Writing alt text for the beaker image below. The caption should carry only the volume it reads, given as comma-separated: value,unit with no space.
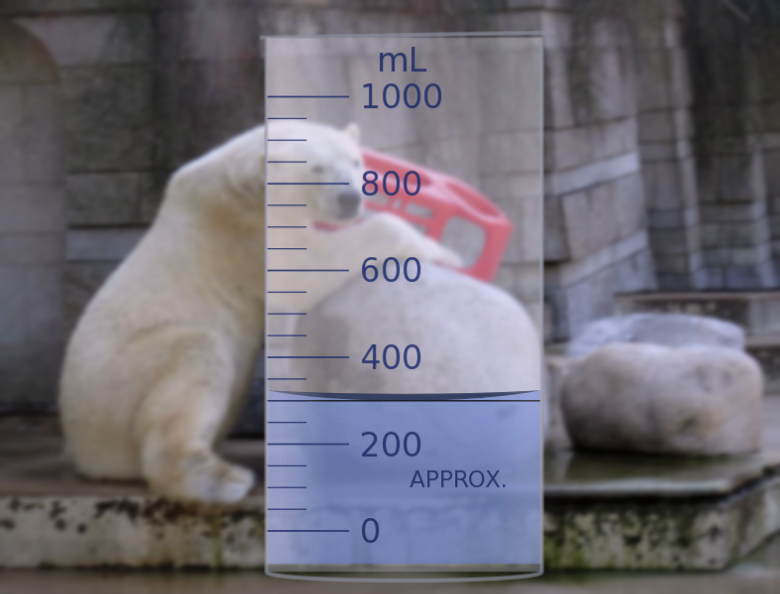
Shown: 300,mL
